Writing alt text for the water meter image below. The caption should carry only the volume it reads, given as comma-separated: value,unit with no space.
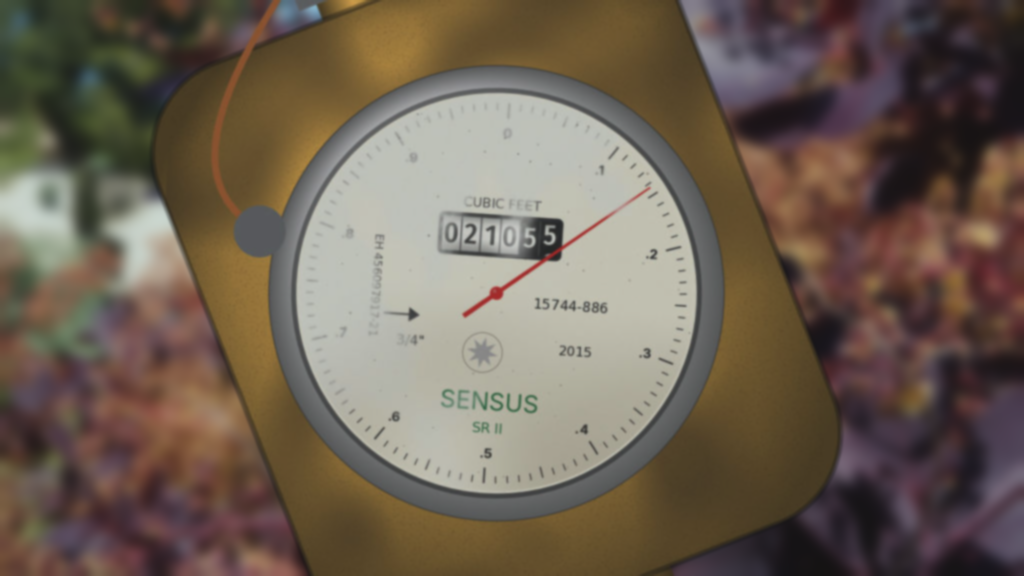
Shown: 21055.14,ft³
